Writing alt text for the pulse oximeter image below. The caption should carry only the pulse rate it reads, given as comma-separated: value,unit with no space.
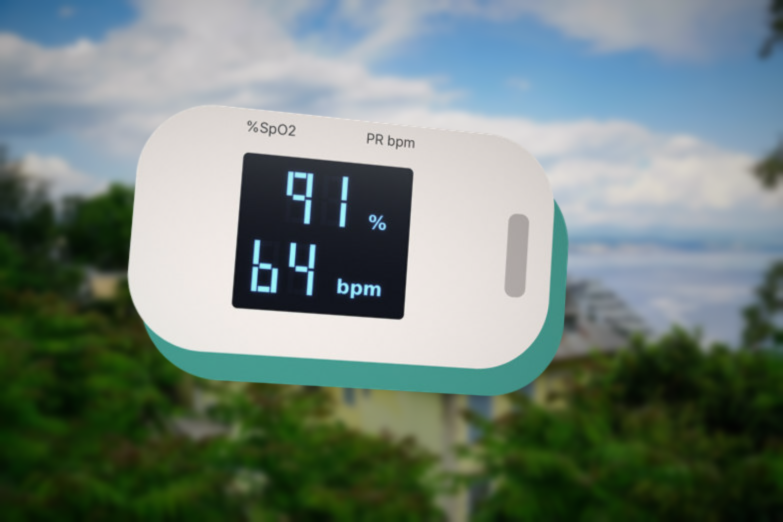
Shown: 64,bpm
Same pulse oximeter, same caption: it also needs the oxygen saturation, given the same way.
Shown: 91,%
